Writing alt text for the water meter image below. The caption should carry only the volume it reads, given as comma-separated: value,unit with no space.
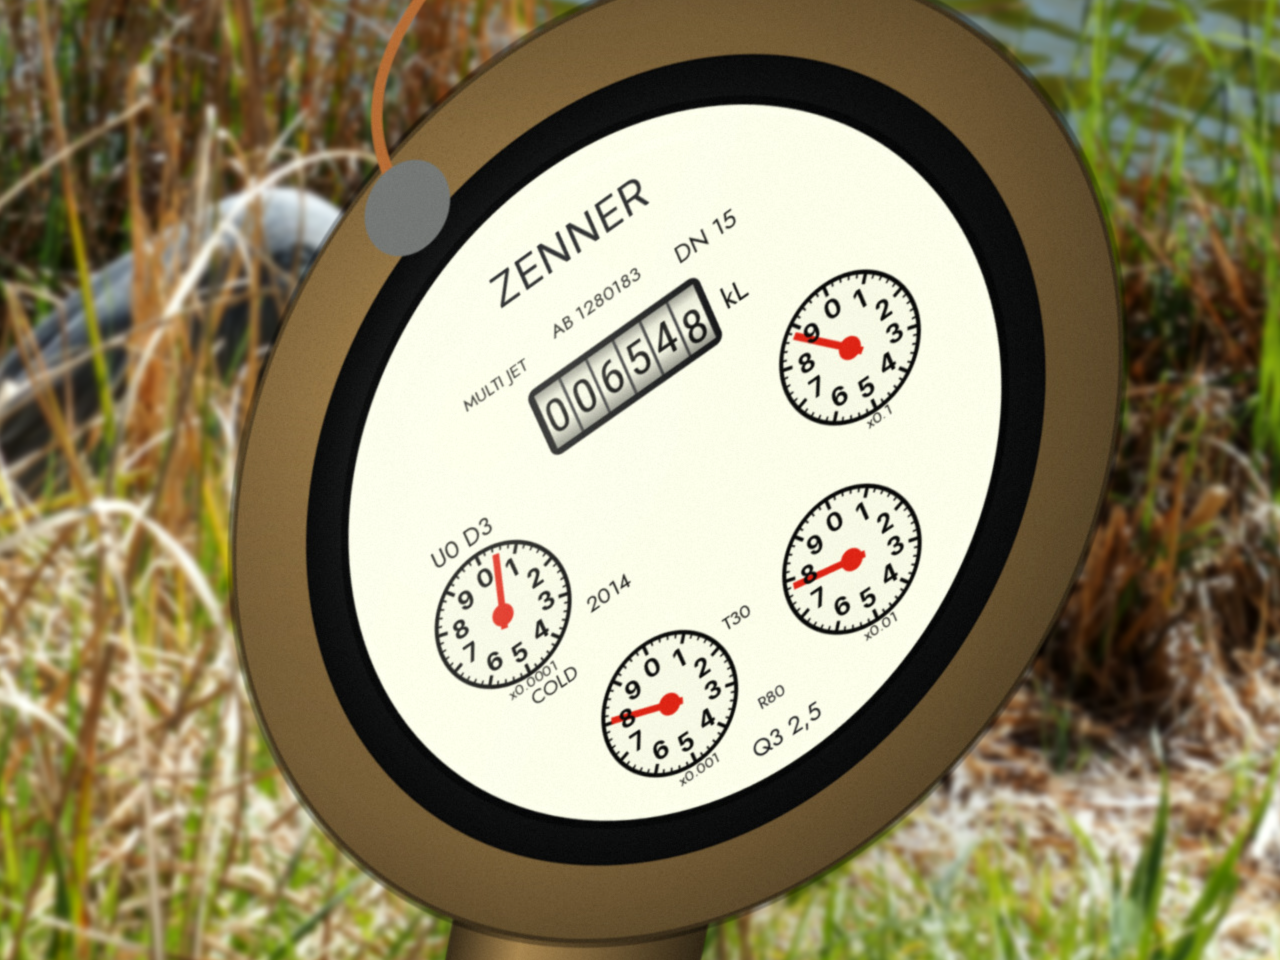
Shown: 6547.8780,kL
